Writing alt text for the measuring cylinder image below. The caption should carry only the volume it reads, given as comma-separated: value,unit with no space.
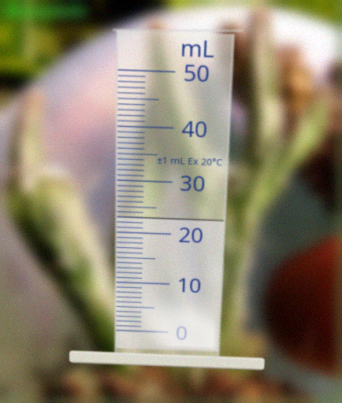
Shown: 23,mL
